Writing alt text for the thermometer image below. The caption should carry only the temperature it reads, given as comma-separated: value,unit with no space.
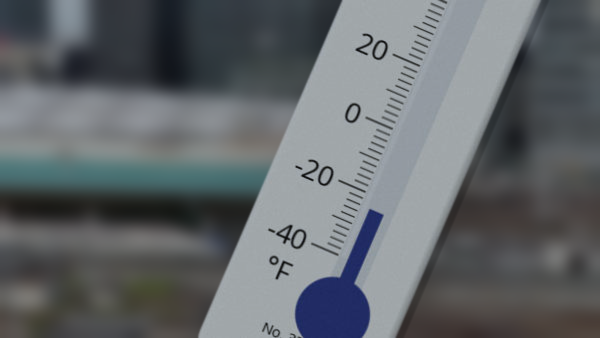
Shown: -24,°F
